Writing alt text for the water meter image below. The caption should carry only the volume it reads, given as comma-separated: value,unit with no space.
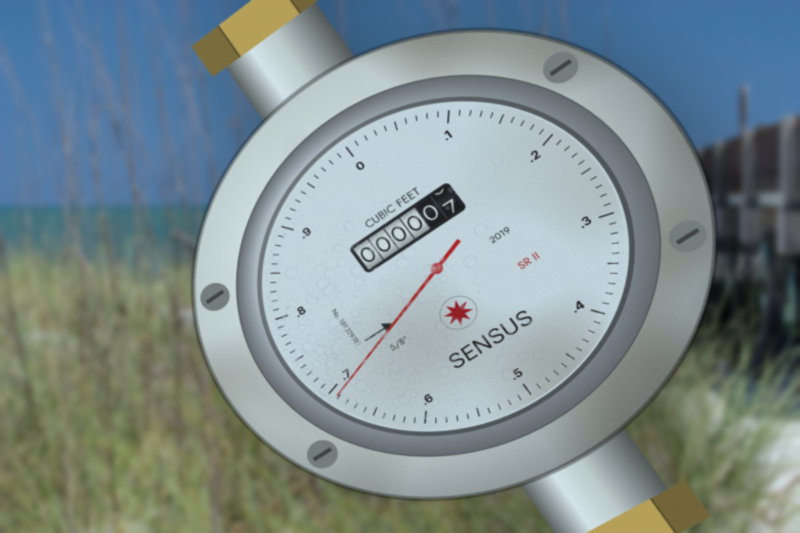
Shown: 6.69,ft³
